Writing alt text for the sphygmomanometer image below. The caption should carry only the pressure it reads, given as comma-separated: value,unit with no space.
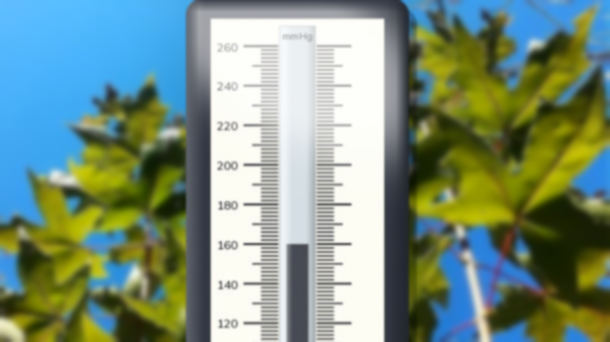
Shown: 160,mmHg
